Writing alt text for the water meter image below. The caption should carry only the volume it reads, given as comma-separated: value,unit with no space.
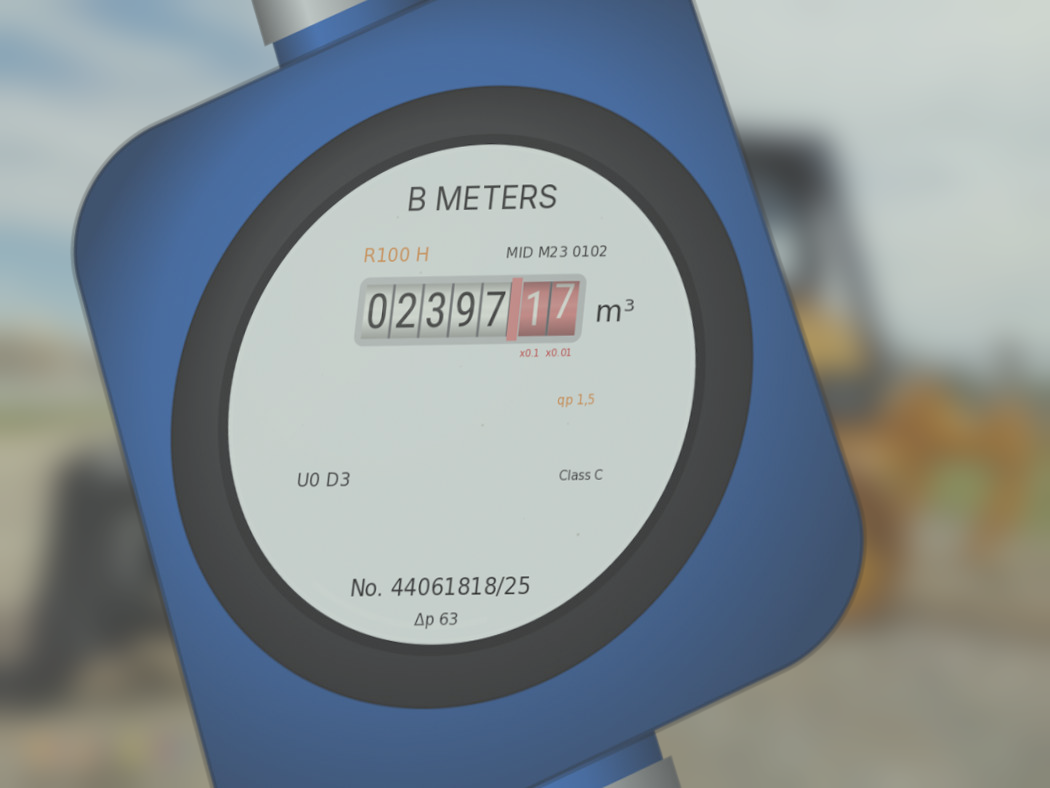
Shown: 2397.17,m³
